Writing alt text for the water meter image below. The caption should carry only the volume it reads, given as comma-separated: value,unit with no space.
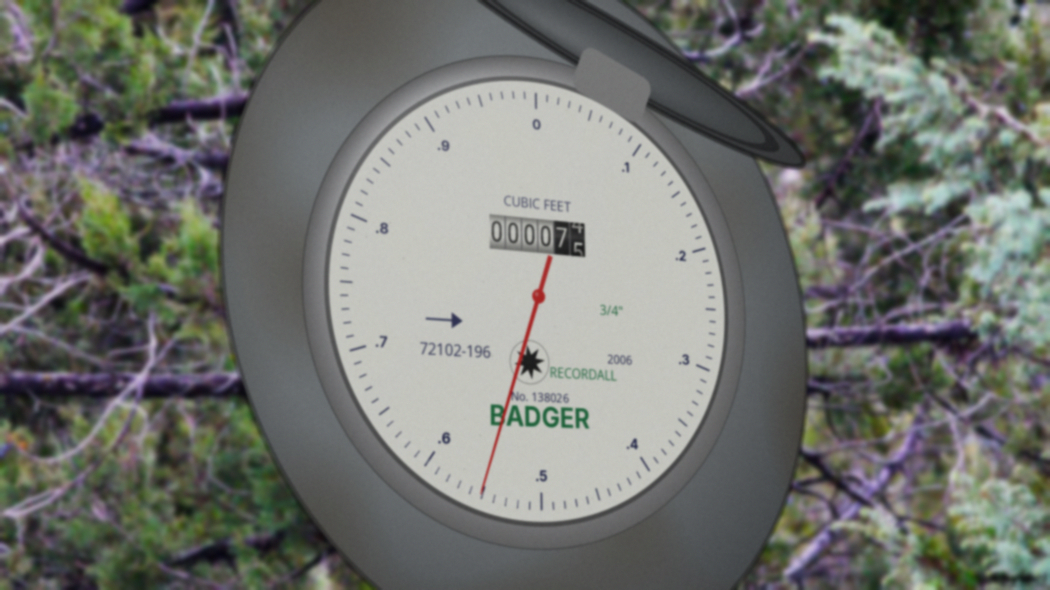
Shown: 74.55,ft³
